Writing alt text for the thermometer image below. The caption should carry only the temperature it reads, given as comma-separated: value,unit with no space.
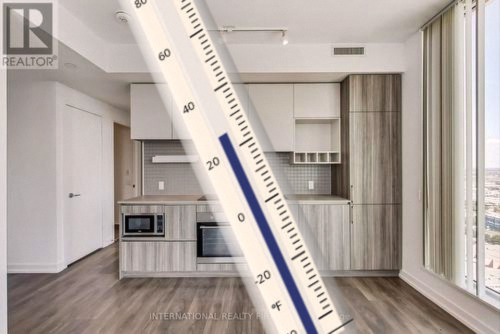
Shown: 26,°F
